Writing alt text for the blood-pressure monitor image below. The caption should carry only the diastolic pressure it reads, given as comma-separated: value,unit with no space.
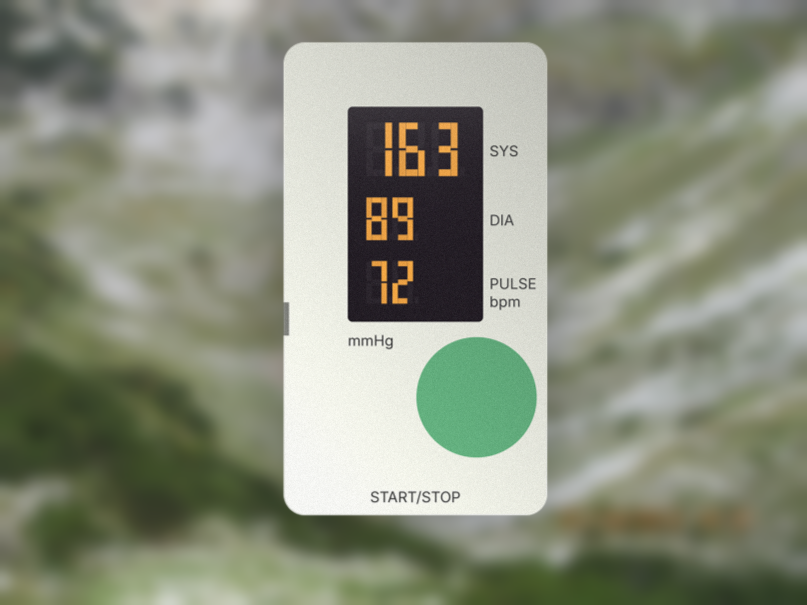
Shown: 89,mmHg
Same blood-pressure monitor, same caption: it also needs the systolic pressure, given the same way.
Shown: 163,mmHg
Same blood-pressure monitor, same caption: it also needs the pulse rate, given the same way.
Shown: 72,bpm
